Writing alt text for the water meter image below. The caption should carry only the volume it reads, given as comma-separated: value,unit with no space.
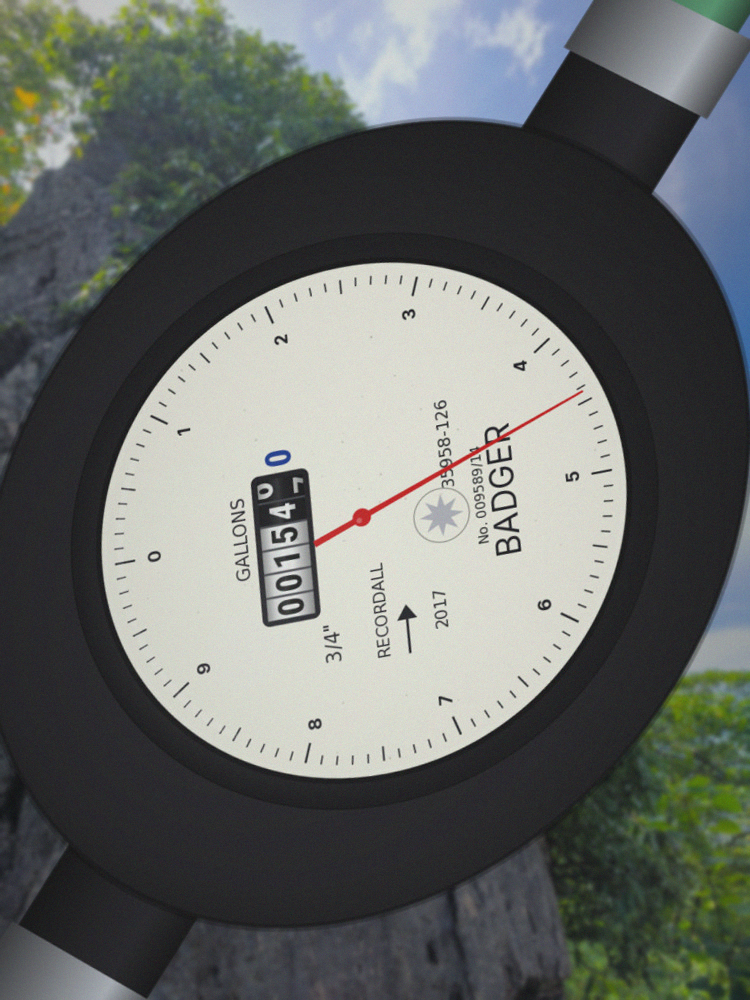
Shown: 15464.4,gal
